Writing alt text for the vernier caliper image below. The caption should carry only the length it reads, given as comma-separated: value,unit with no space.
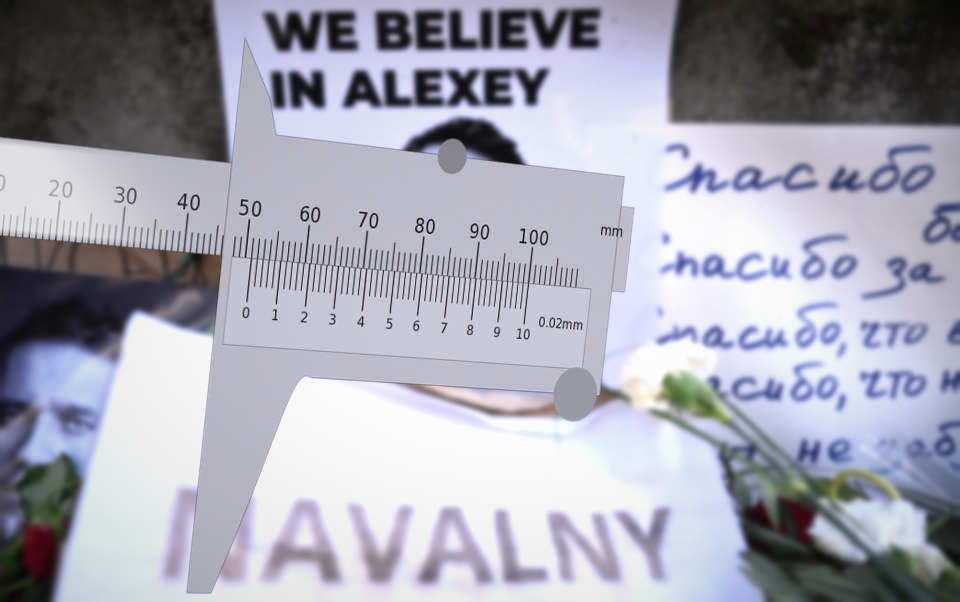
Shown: 51.0,mm
